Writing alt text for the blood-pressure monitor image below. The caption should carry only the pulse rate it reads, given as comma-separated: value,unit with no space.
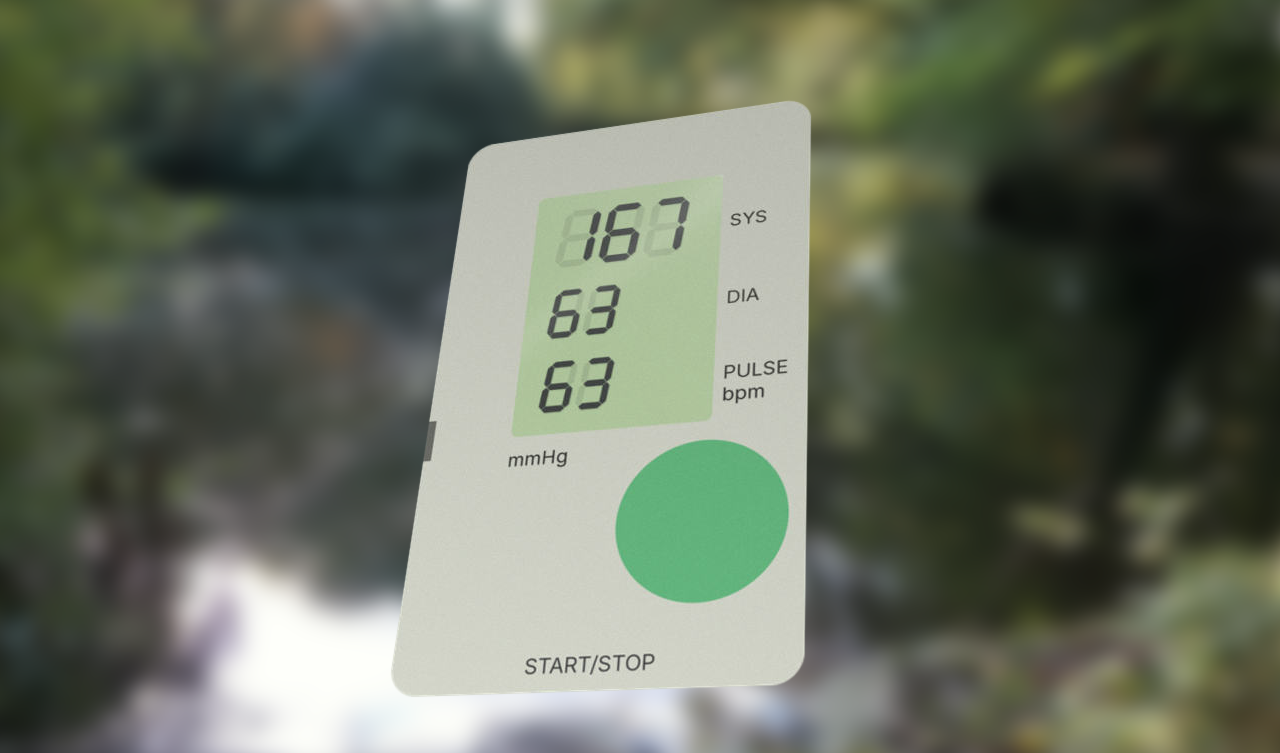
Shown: 63,bpm
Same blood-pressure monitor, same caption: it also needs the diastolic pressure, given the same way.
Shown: 63,mmHg
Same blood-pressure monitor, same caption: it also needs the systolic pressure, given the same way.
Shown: 167,mmHg
